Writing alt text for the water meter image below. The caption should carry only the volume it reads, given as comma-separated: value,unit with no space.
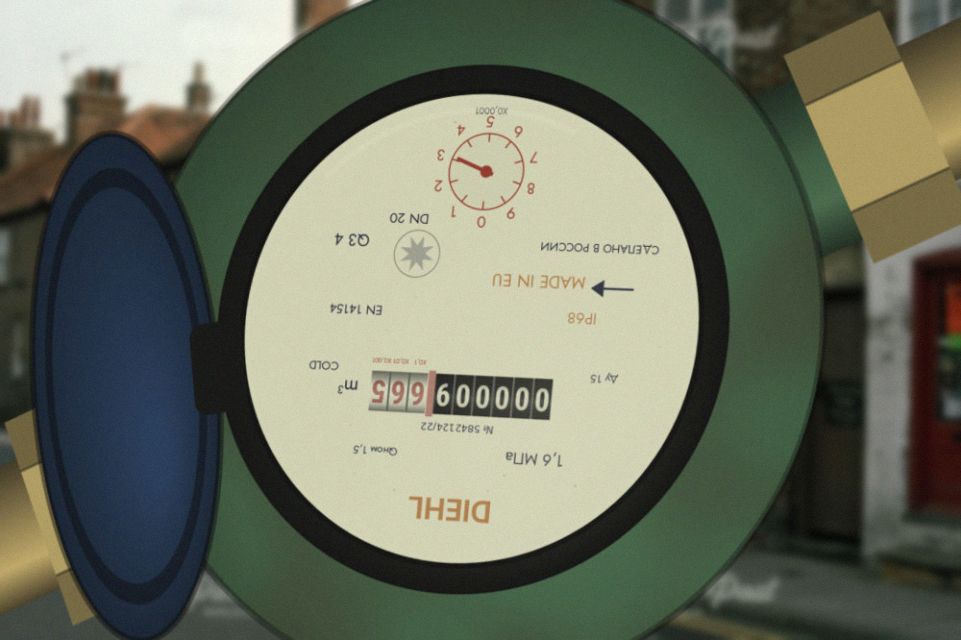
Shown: 9.6653,m³
